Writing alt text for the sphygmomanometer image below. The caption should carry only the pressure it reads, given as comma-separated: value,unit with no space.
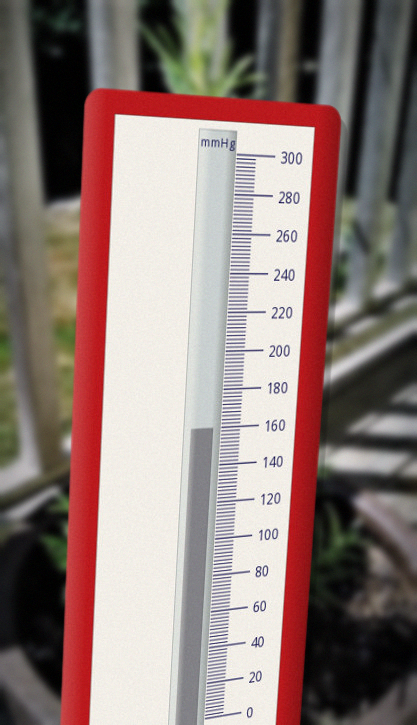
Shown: 160,mmHg
